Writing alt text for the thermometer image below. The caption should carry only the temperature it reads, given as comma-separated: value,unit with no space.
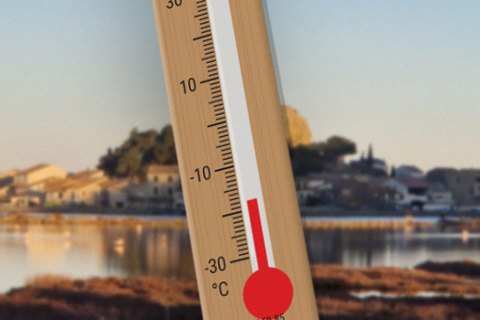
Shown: -18,°C
